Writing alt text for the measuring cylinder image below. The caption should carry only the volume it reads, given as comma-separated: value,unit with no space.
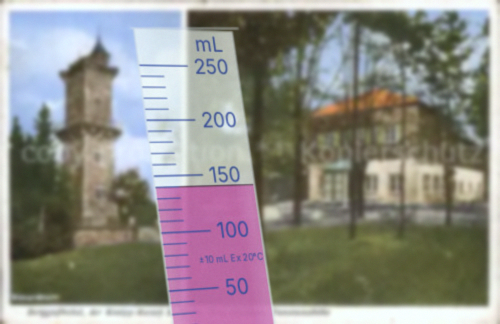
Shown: 140,mL
